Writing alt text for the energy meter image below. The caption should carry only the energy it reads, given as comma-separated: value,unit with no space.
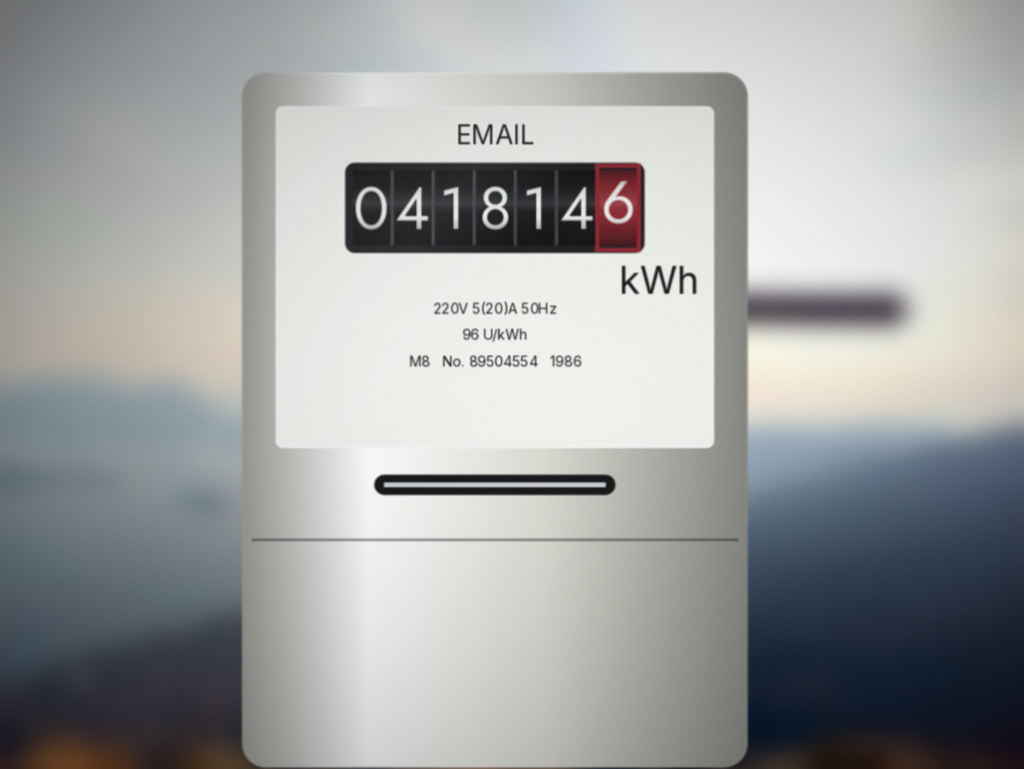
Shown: 41814.6,kWh
